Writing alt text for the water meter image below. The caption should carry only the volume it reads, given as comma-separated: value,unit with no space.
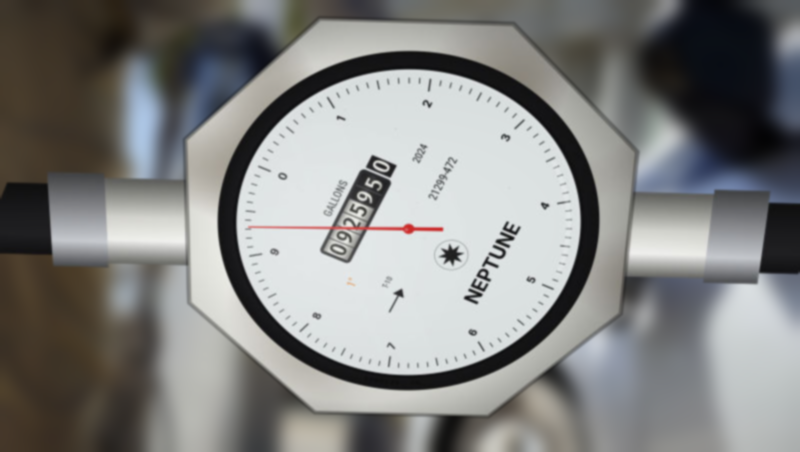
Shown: 925949.3,gal
